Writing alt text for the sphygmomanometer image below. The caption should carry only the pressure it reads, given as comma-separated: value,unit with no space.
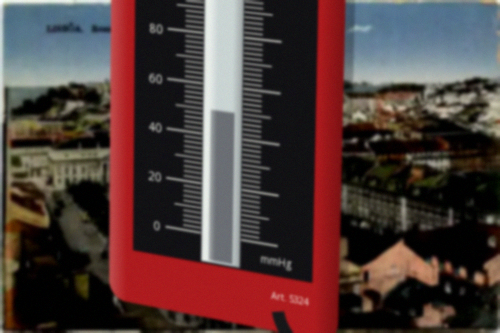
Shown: 50,mmHg
